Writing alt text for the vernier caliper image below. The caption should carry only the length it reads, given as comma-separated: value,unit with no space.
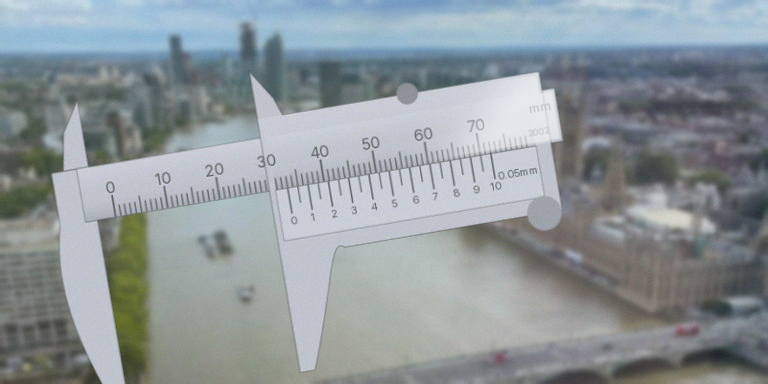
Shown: 33.0,mm
